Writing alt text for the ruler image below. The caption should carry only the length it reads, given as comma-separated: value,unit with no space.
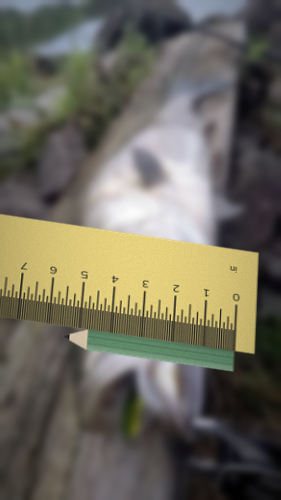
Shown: 5.5,in
